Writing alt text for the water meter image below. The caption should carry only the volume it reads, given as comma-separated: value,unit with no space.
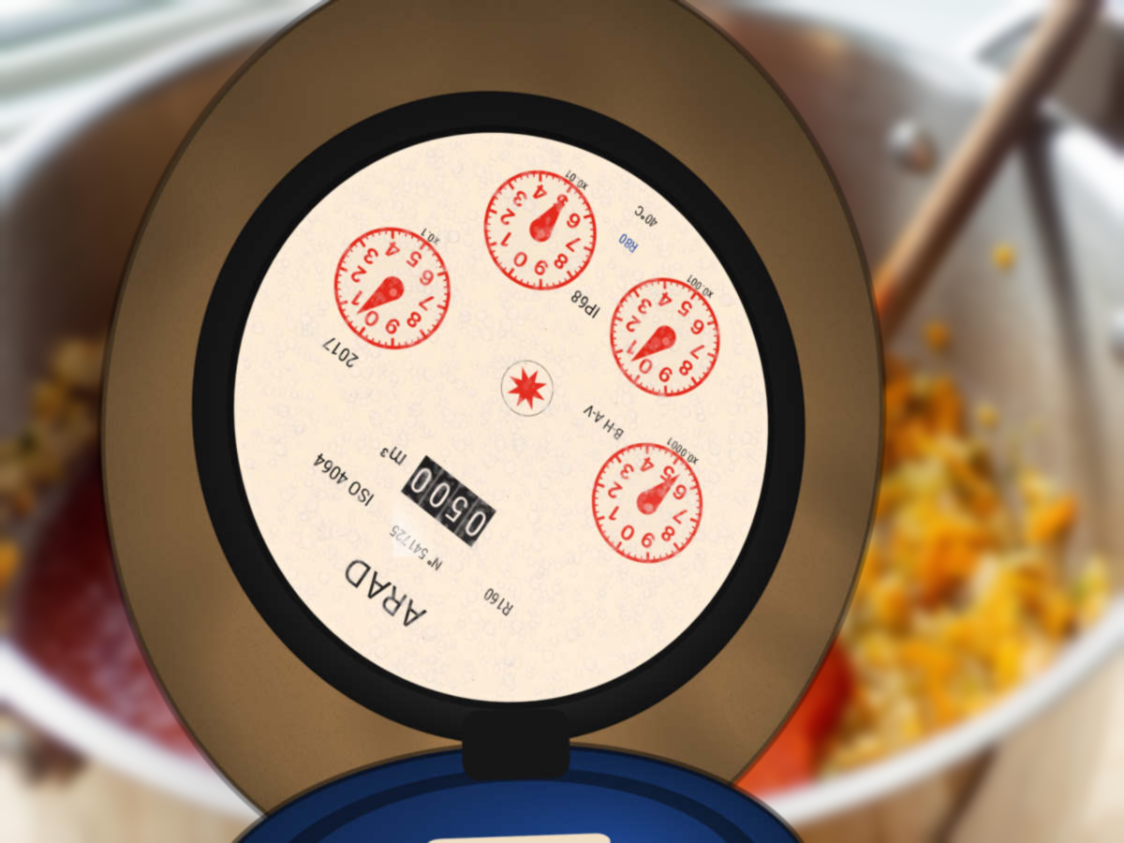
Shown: 500.0505,m³
